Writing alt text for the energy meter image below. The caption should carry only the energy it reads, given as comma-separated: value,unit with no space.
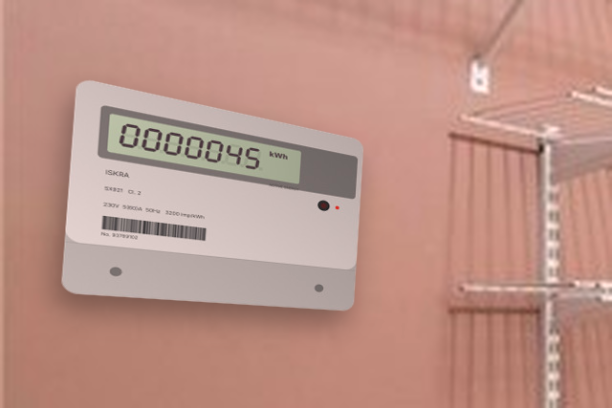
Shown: 45,kWh
